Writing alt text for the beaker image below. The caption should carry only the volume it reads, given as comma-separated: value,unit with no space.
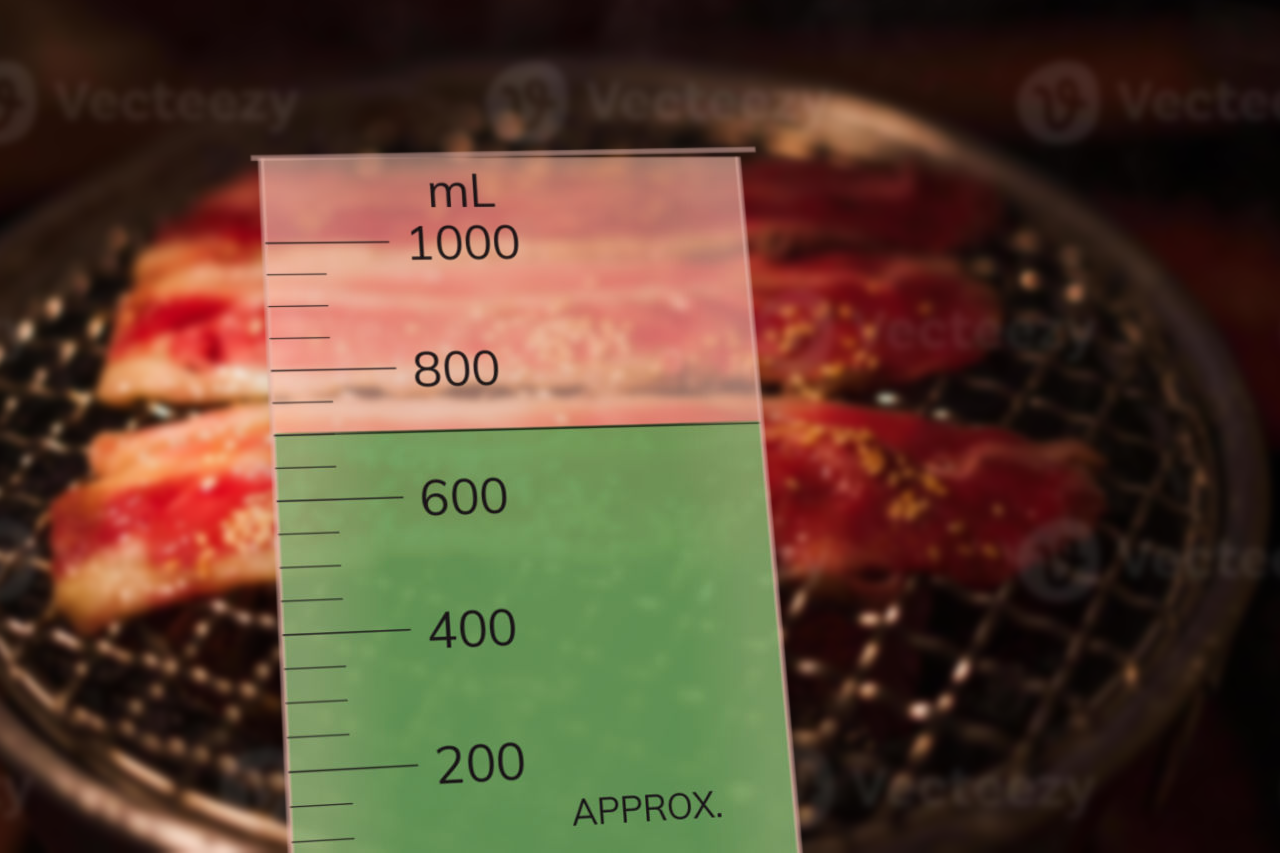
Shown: 700,mL
